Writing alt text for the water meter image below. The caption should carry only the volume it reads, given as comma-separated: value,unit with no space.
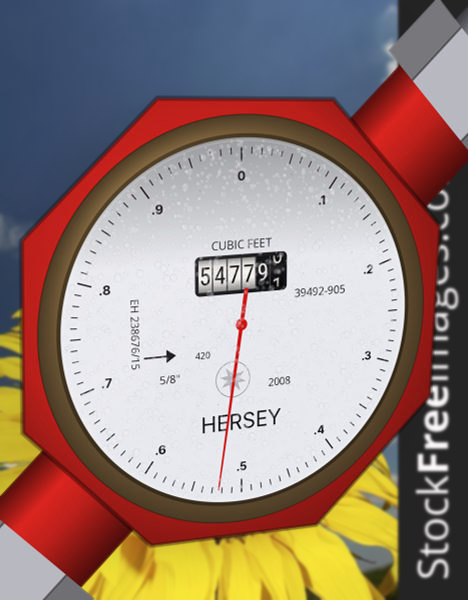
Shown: 547790.52,ft³
